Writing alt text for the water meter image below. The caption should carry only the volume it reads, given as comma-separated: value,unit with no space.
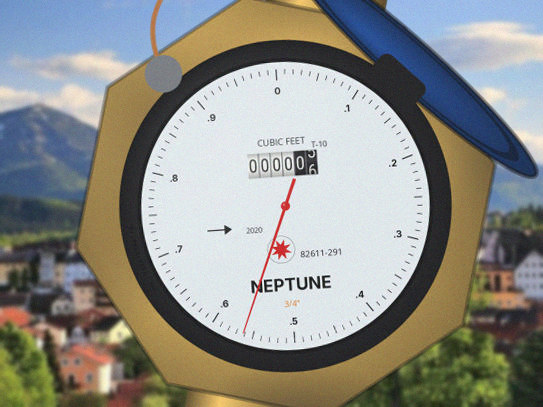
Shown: 5.56,ft³
